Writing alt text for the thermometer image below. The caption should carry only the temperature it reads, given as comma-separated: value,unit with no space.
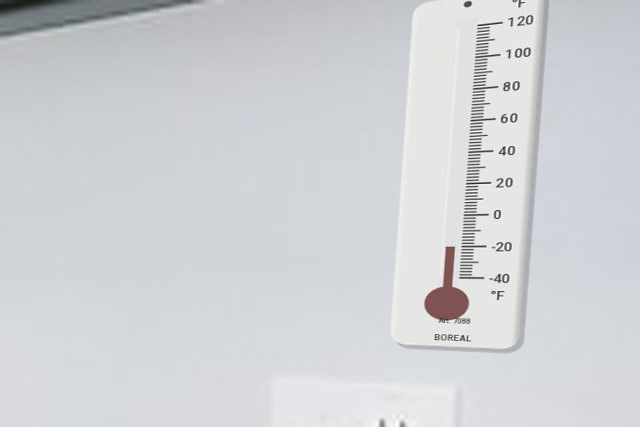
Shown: -20,°F
